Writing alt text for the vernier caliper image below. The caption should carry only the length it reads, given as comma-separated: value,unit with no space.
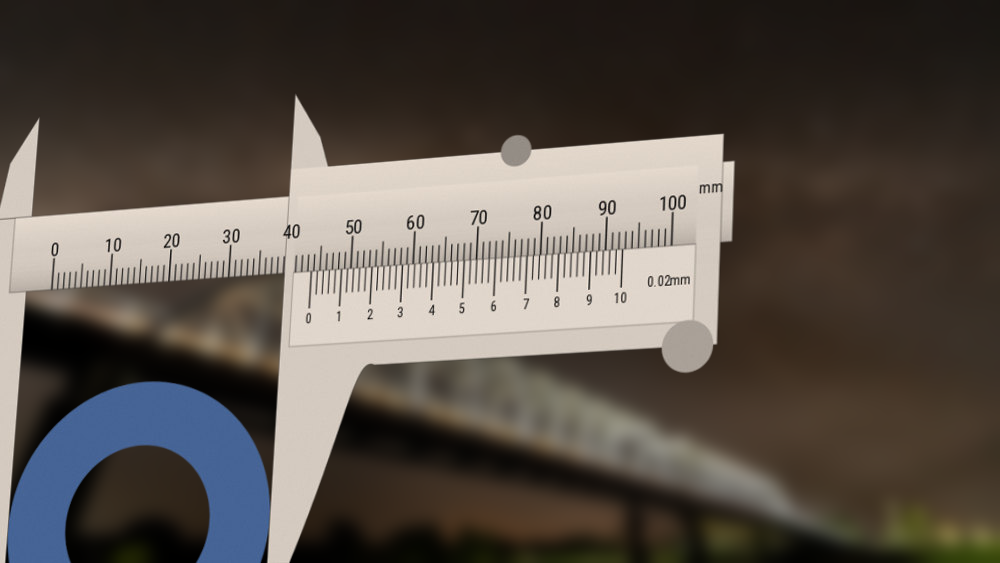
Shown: 43.6,mm
